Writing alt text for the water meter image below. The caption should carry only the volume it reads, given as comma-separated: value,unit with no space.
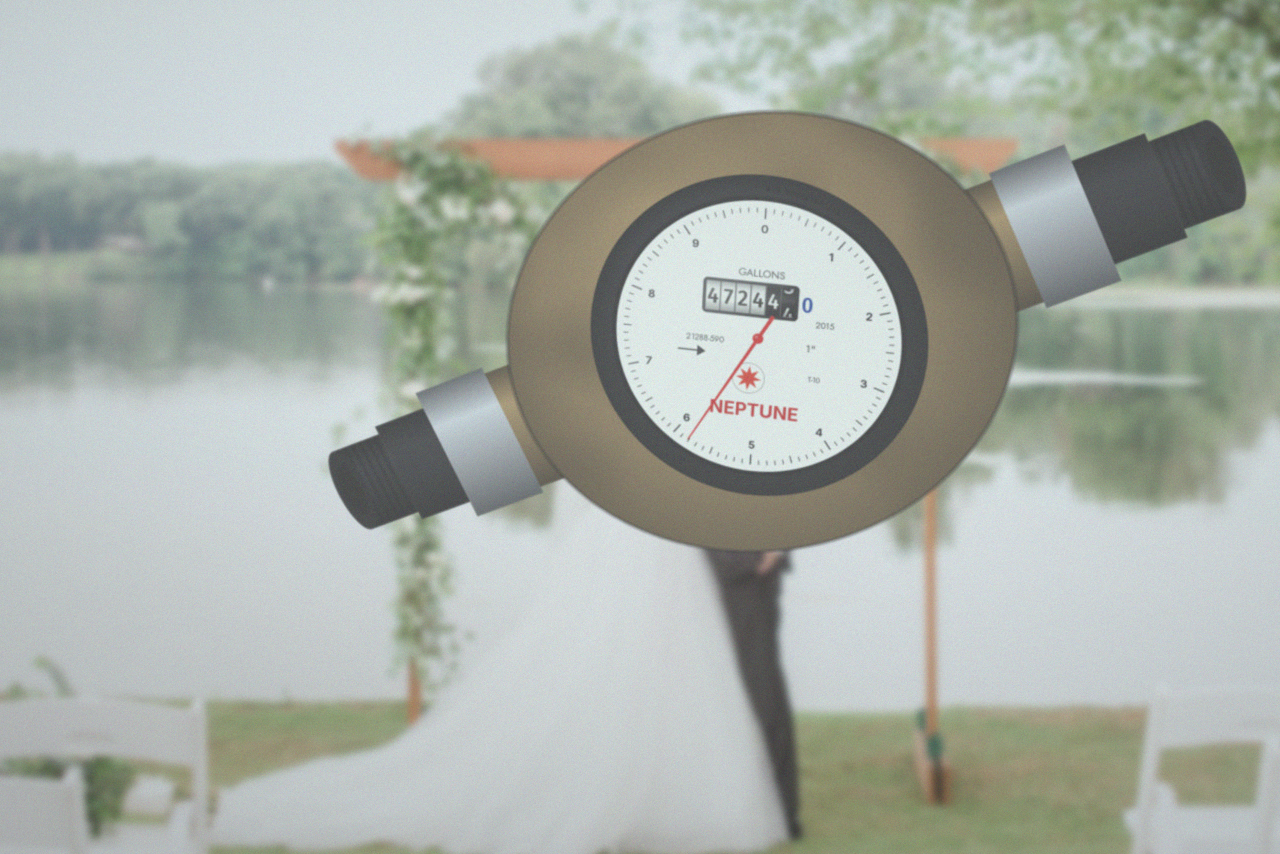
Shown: 4724435.8,gal
